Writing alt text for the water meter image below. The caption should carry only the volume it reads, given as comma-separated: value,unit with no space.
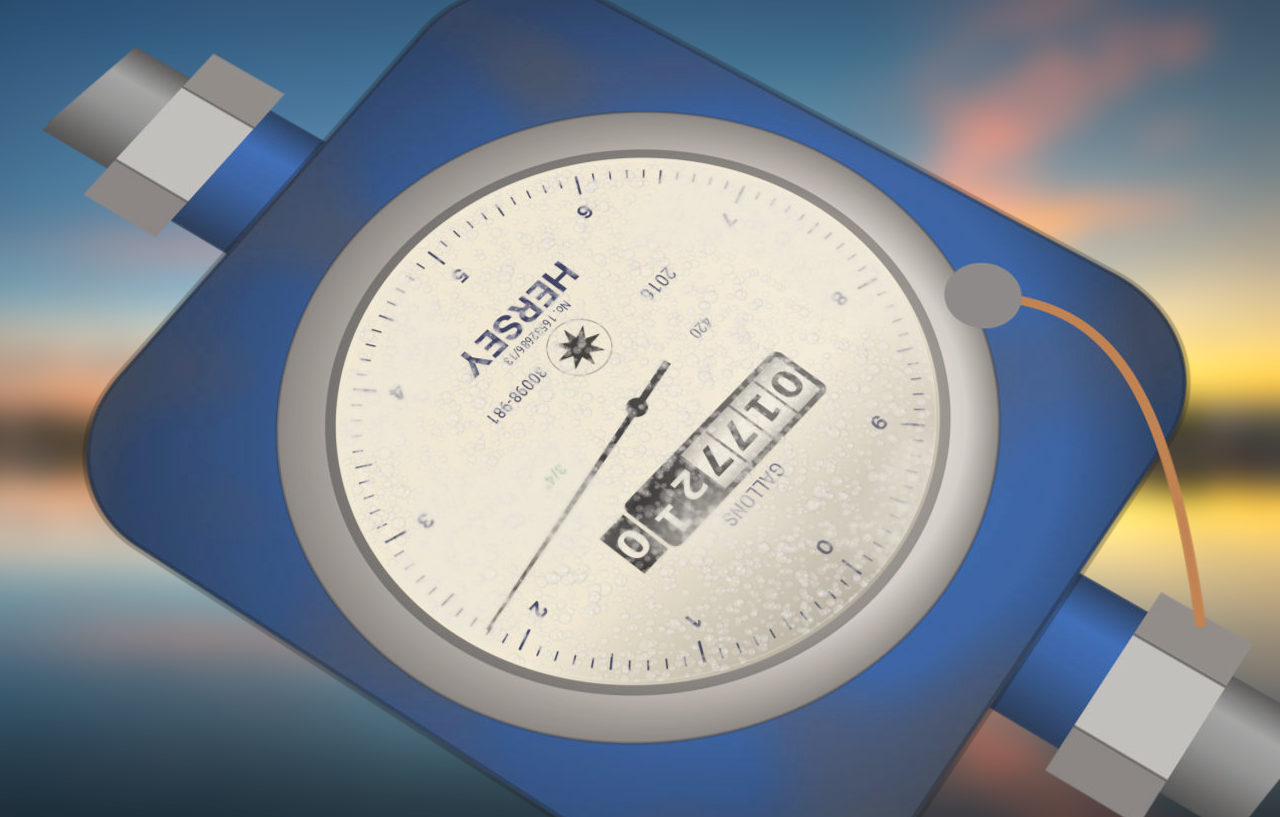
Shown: 177212.2,gal
